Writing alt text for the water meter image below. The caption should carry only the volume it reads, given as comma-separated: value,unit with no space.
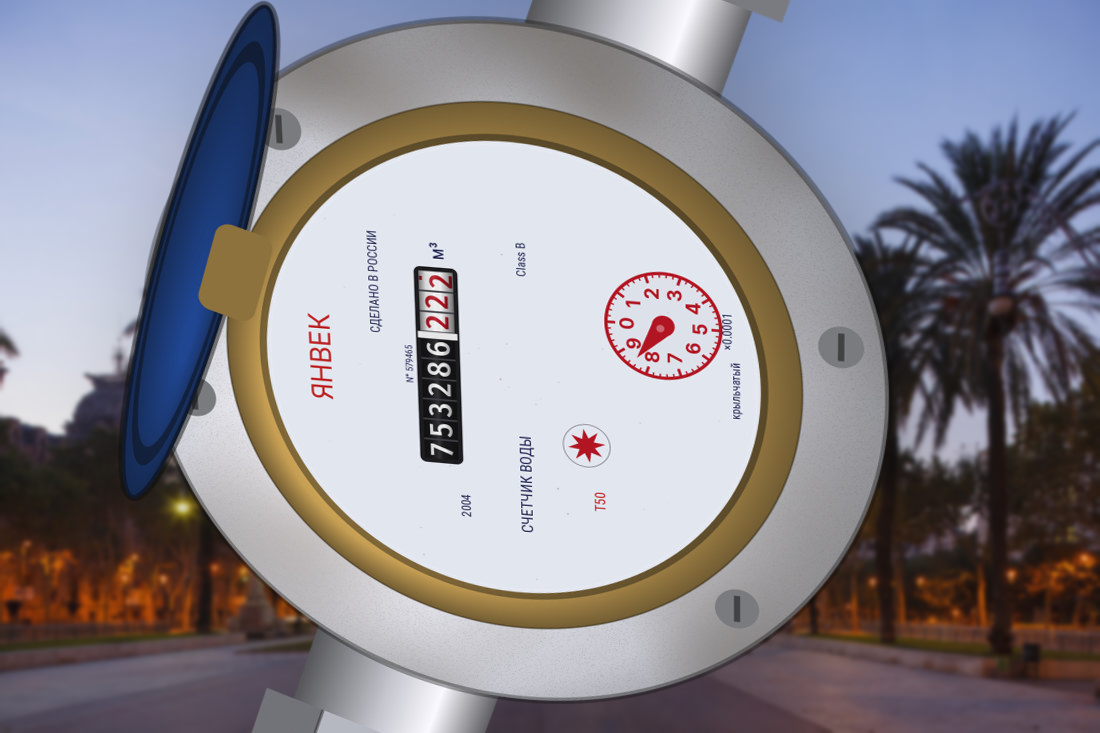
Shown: 753286.2218,m³
